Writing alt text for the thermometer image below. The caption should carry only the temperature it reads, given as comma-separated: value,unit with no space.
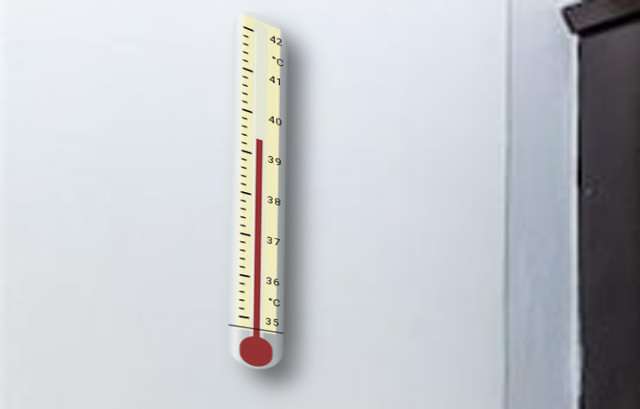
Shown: 39.4,°C
